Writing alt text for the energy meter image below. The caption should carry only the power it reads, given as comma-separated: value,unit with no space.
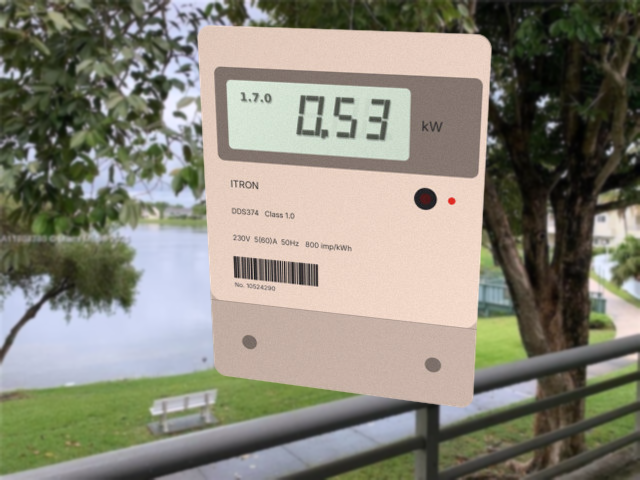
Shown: 0.53,kW
